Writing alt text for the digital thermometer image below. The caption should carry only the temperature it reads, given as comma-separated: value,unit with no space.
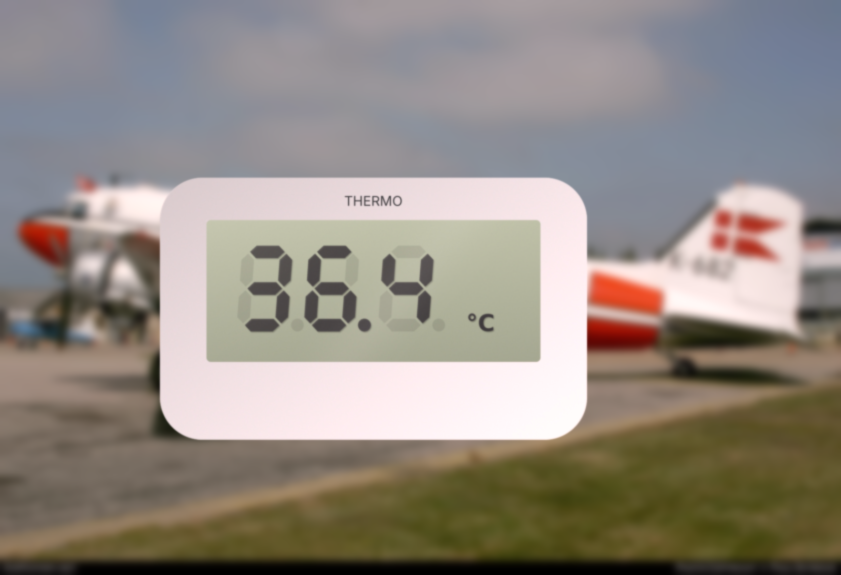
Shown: 36.4,°C
